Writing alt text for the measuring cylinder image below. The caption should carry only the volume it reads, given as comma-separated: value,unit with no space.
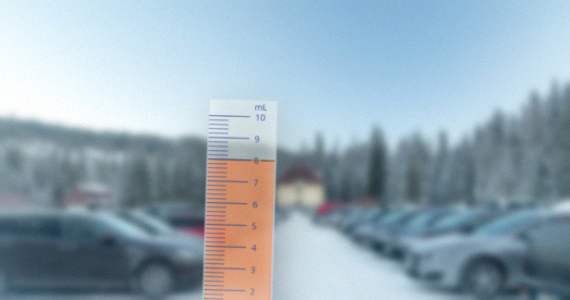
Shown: 8,mL
